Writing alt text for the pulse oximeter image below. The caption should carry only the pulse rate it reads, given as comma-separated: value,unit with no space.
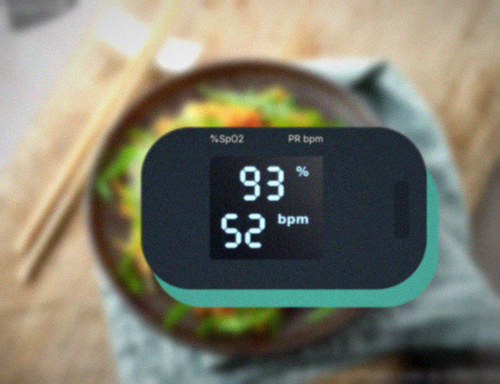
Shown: 52,bpm
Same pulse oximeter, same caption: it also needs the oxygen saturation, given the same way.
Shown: 93,%
